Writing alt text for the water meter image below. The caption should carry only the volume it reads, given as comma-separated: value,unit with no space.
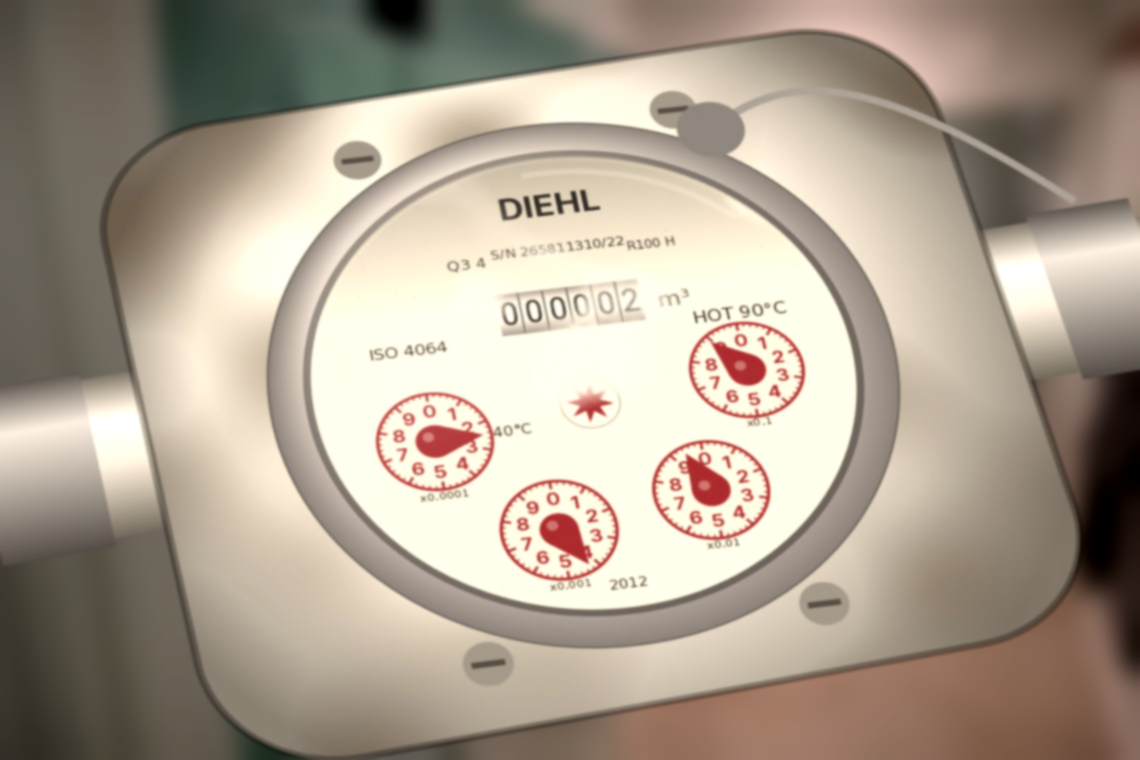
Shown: 2.8942,m³
